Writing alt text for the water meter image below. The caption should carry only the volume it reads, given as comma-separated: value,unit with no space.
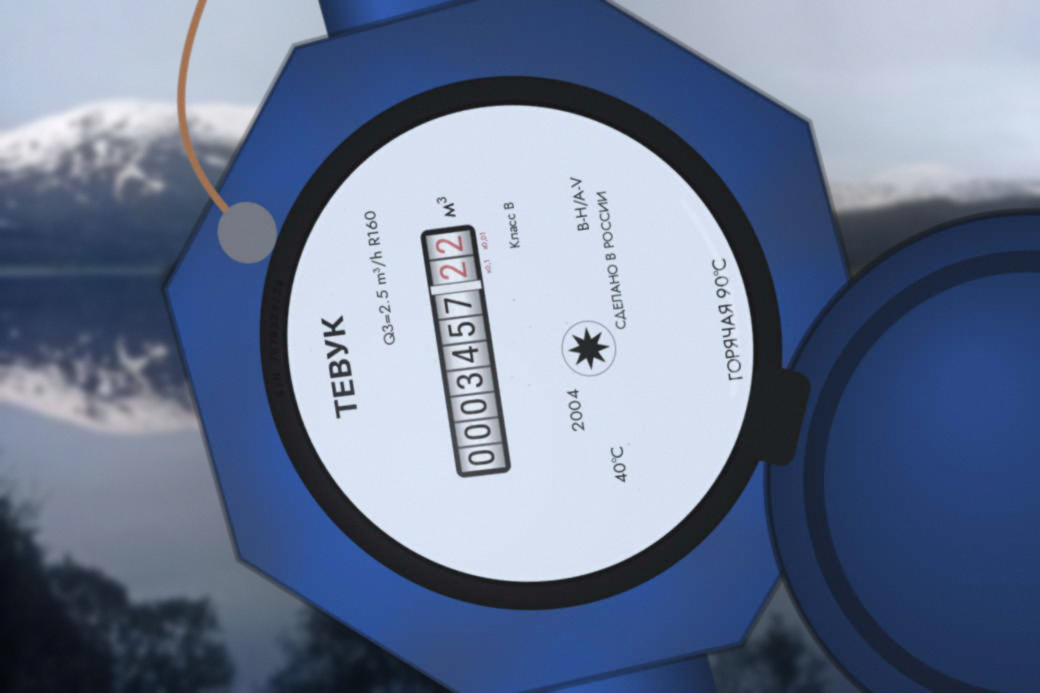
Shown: 3457.22,m³
